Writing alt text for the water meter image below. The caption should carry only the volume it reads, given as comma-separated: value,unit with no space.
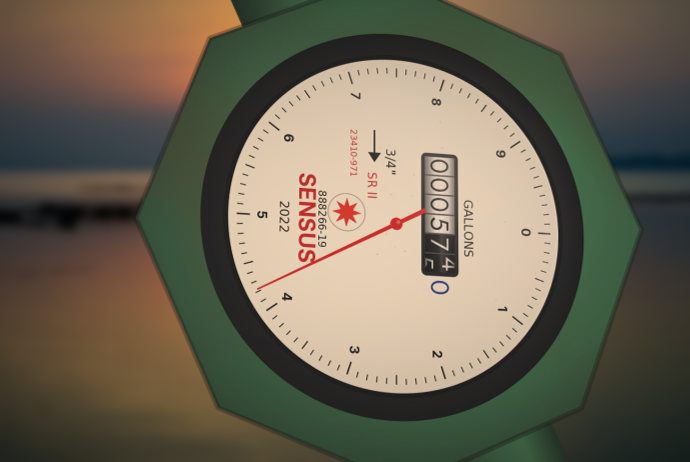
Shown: 5744.2,gal
